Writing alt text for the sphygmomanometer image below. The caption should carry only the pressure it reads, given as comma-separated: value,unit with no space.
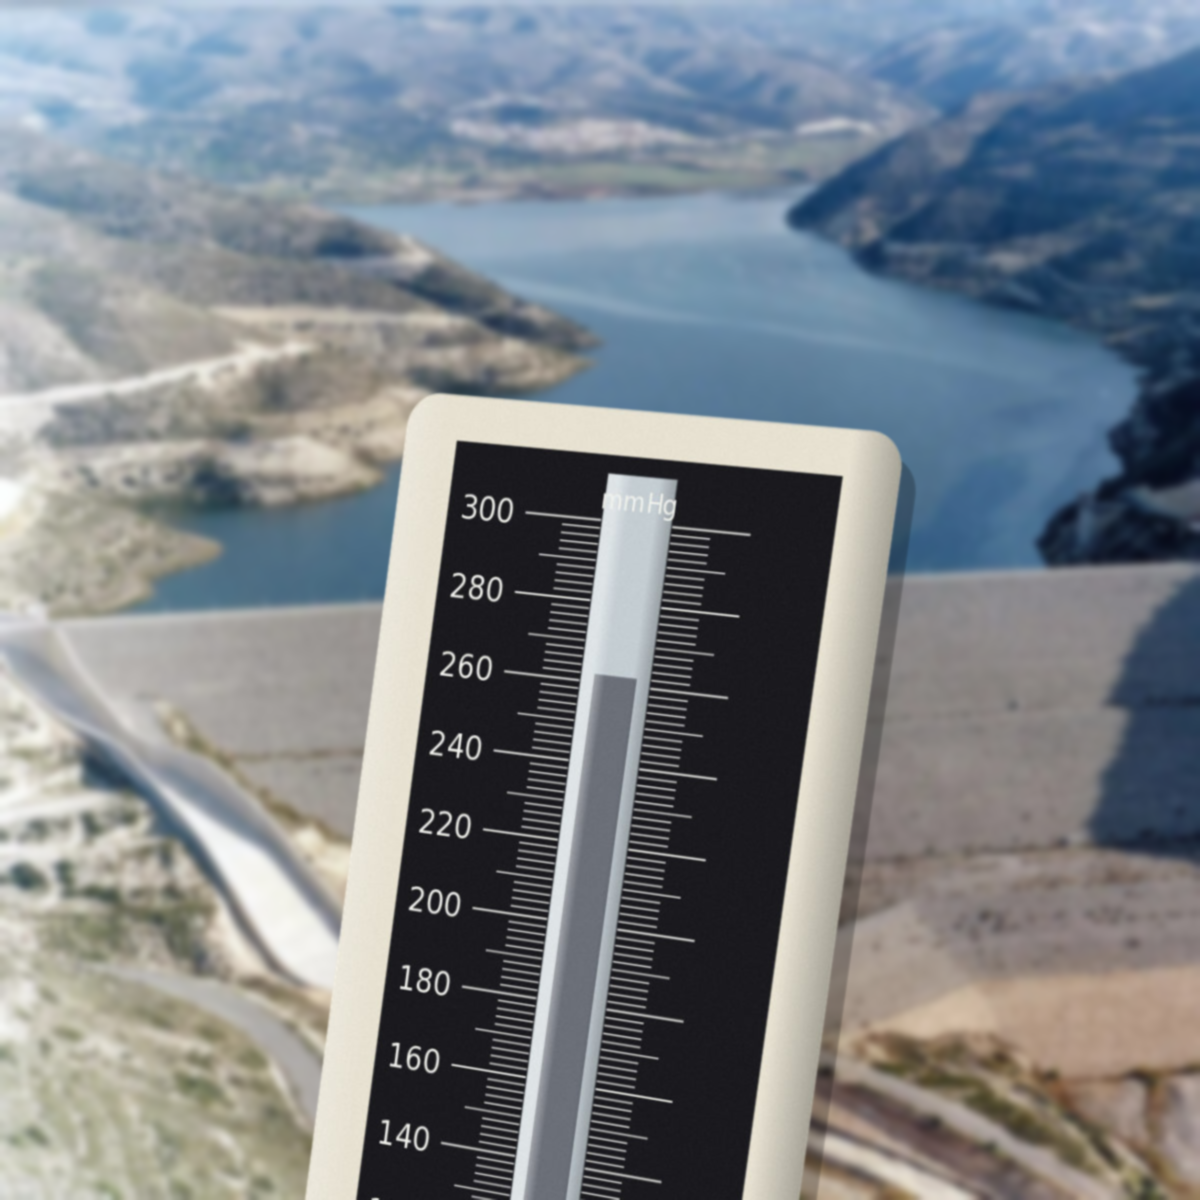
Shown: 262,mmHg
